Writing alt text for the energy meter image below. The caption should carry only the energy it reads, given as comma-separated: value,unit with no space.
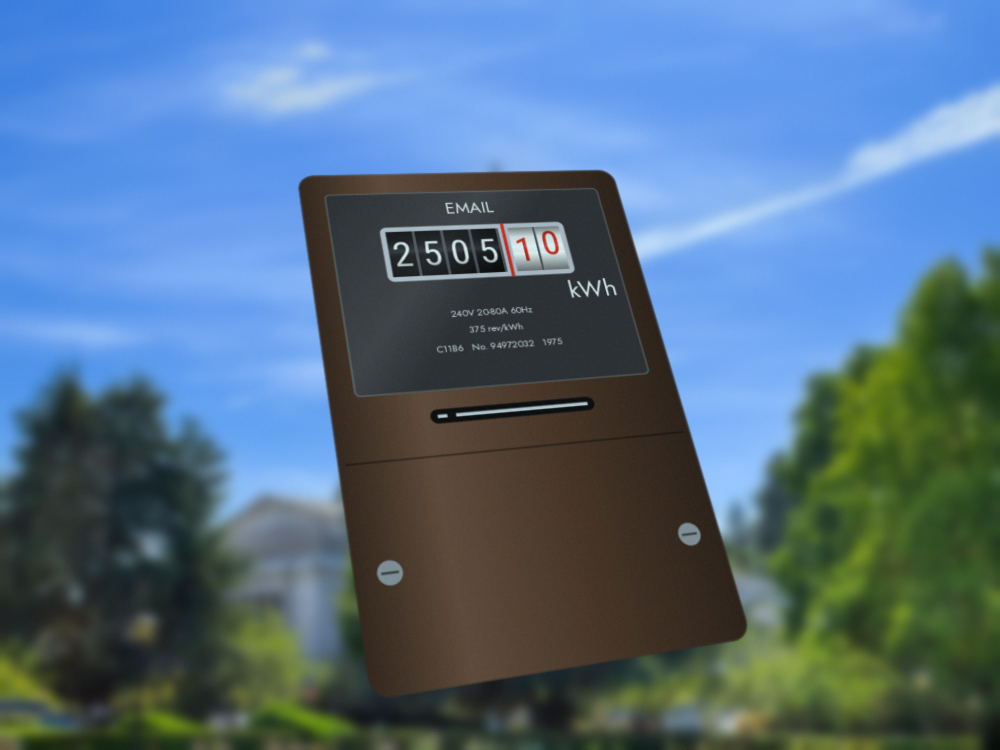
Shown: 2505.10,kWh
